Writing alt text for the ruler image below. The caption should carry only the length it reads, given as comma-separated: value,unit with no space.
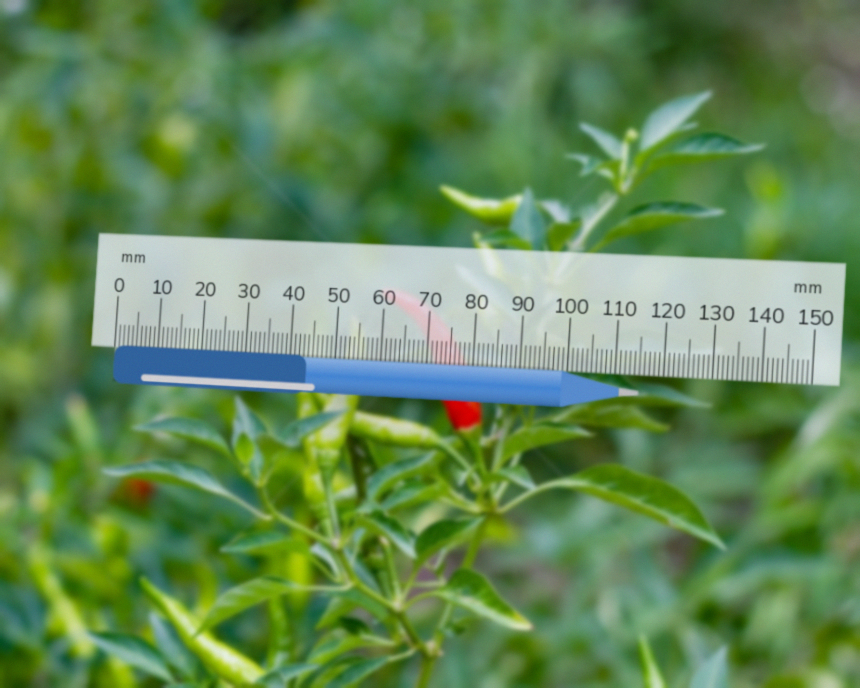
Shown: 115,mm
